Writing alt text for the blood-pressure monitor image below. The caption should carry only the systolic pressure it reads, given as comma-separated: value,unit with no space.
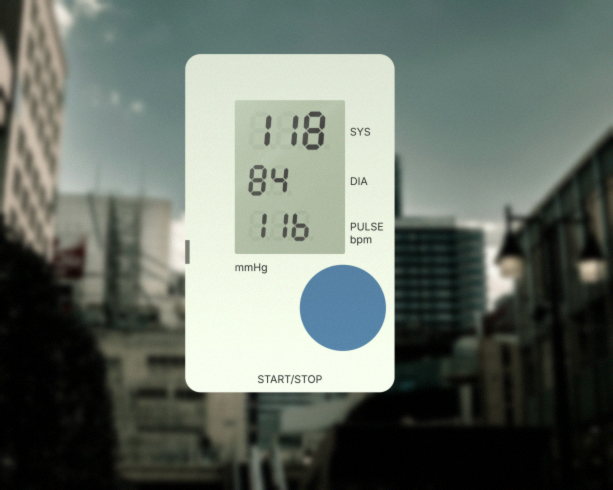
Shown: 118,mmHg
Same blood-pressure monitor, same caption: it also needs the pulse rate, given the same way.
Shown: 116,bpm
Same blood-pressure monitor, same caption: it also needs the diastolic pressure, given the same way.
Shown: 84,mmHg
